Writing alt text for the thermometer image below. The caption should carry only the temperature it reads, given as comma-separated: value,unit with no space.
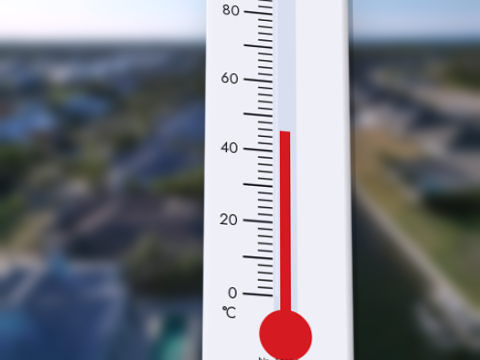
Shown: 46,°C
